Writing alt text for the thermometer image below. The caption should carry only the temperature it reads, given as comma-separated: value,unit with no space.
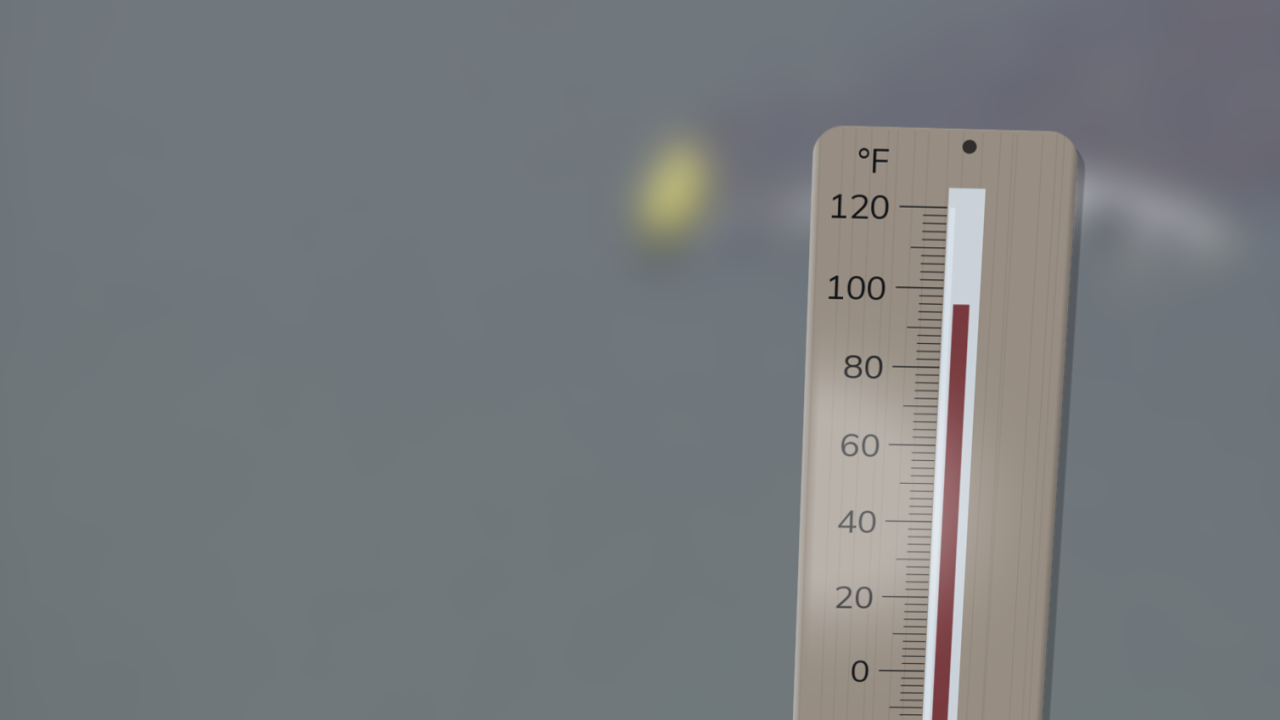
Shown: 96,°F
